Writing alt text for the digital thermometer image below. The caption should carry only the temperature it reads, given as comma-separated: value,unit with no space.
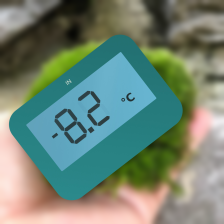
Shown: -8.2,°C
